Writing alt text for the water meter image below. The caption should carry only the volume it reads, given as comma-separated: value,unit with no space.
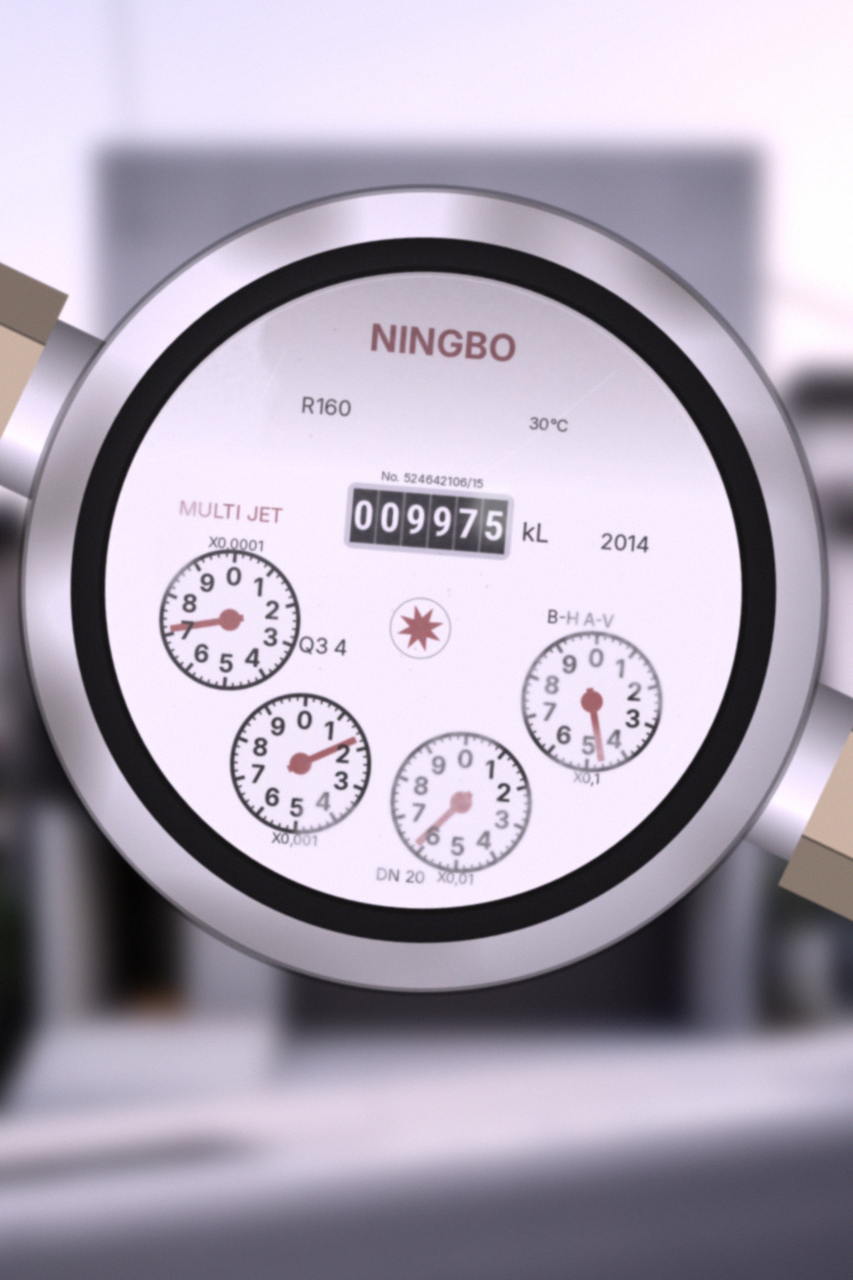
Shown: 9975.4617,kL
